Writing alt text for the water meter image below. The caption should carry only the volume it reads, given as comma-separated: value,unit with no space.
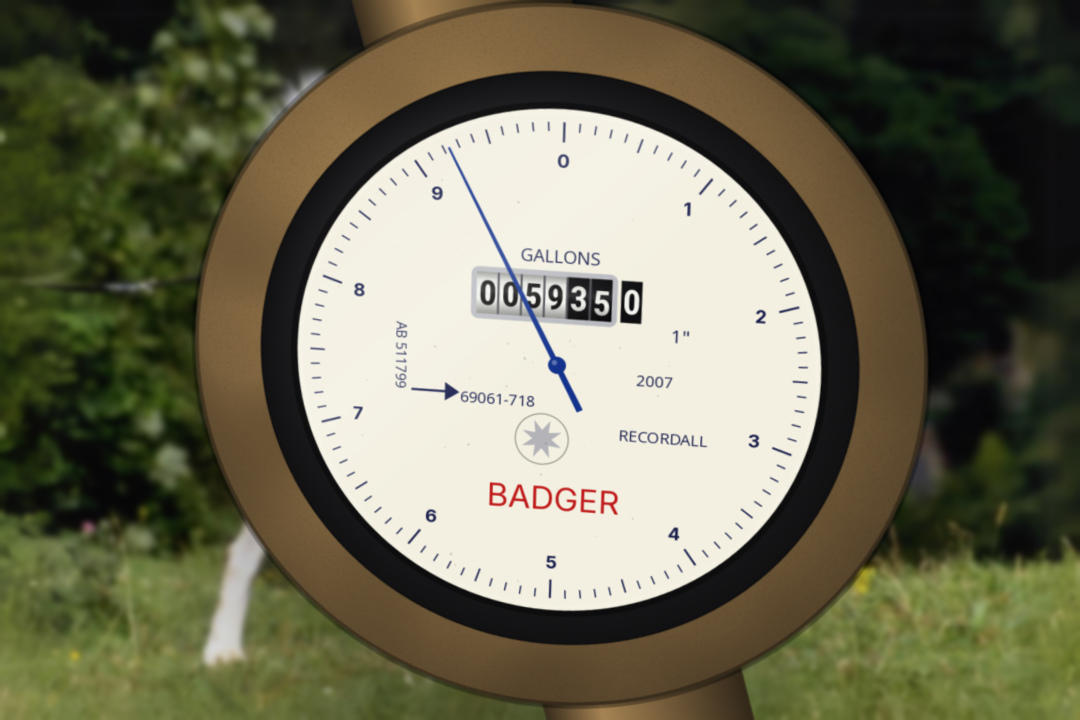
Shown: 59349.2,gal
